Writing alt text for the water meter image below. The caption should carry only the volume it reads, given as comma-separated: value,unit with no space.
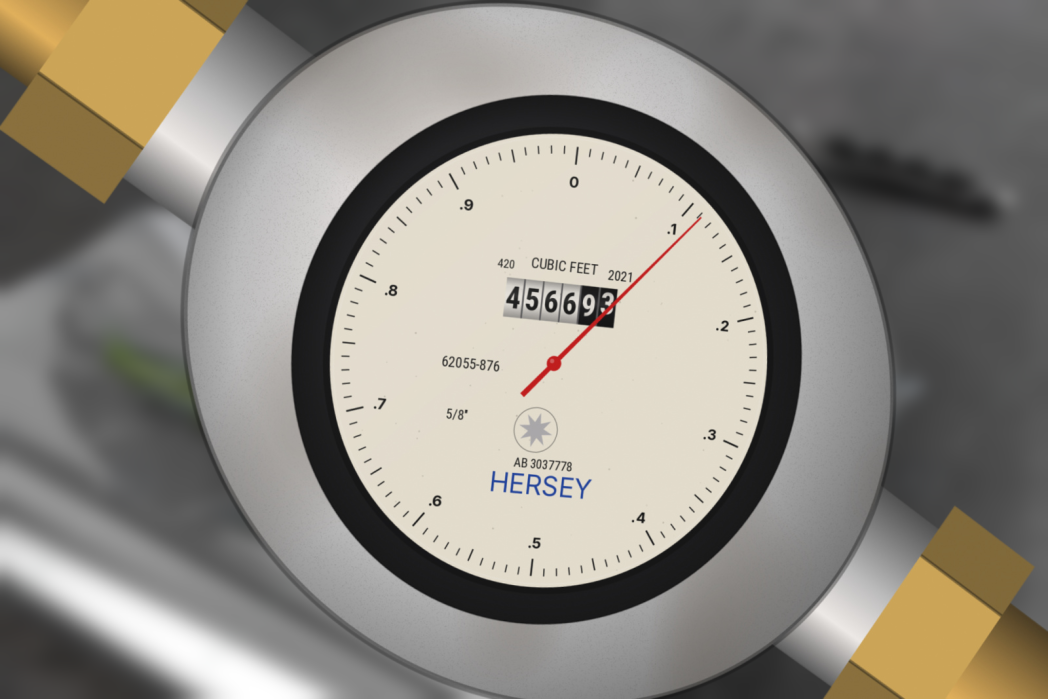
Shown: 456693.11,ft³
